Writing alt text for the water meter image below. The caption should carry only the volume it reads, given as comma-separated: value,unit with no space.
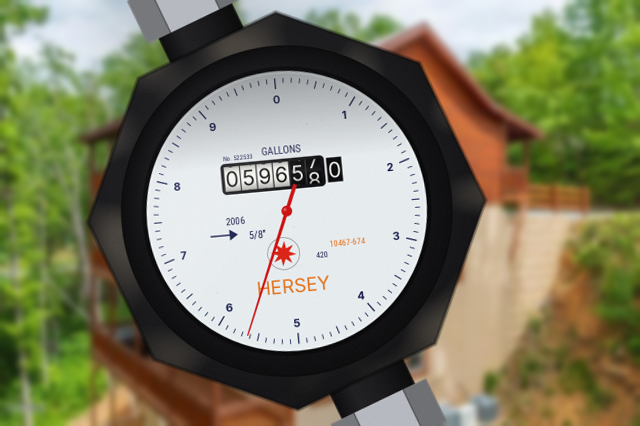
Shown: 596575.6,gal
